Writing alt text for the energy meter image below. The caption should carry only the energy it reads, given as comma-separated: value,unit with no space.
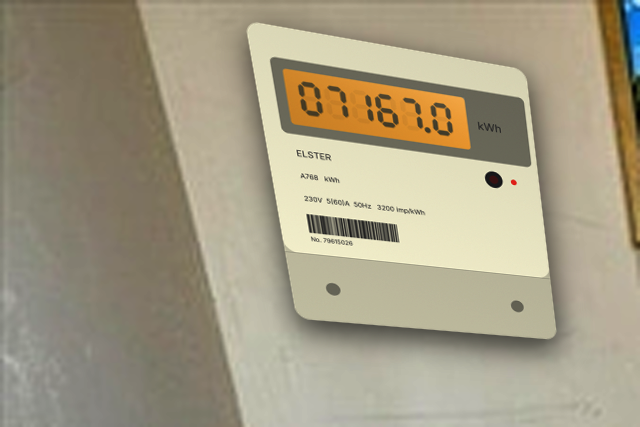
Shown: 7167.0,kWh
